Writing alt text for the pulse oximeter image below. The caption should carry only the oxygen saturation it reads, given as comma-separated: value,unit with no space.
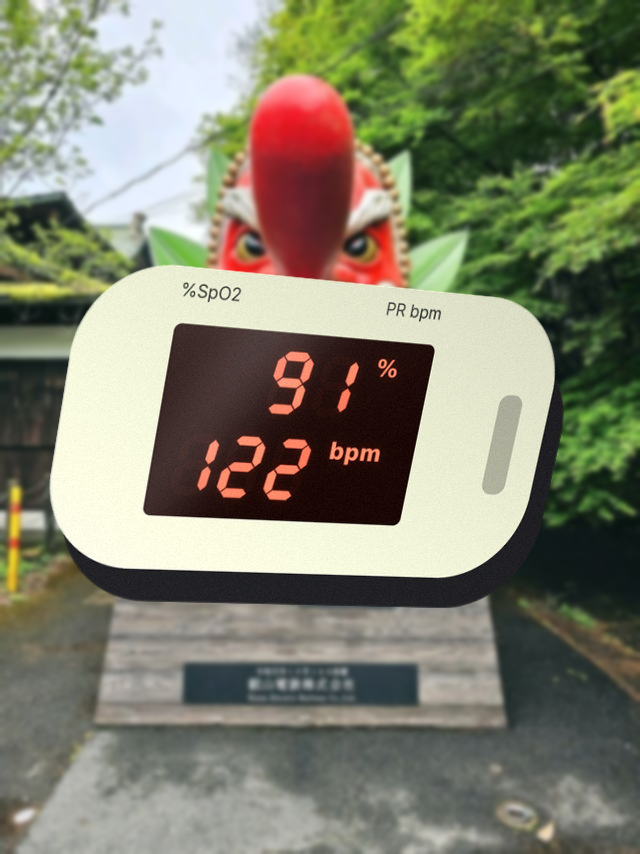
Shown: 91,%
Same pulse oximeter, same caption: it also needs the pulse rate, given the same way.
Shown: 122,bpm
